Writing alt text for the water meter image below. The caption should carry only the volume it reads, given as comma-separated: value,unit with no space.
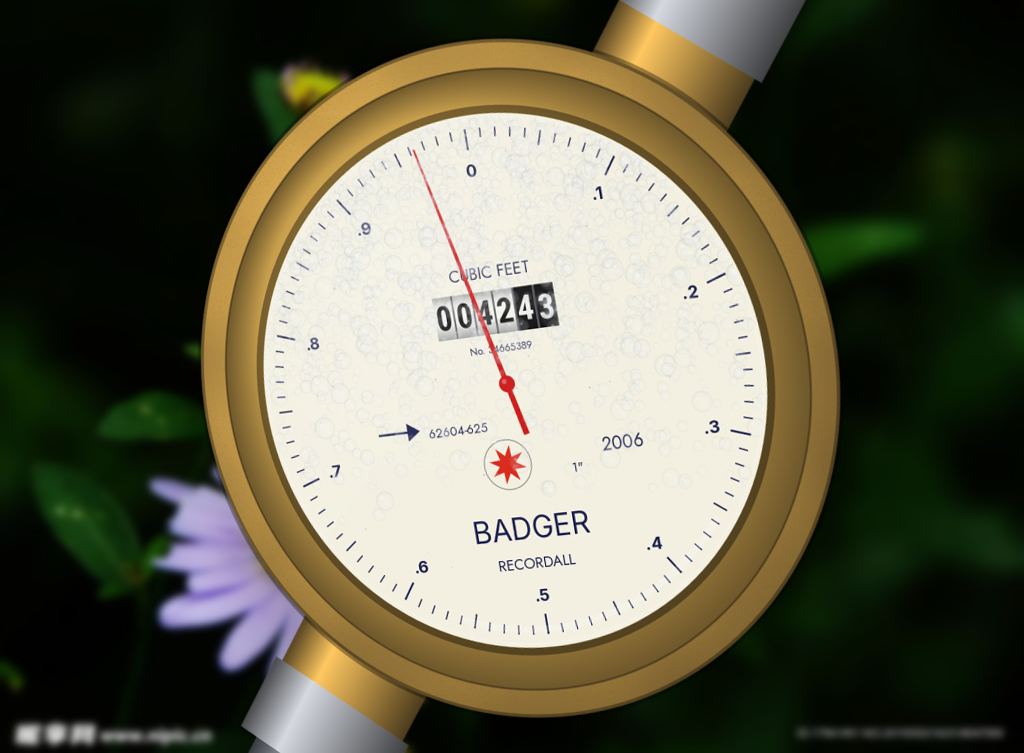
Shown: 4242.96,ft³
